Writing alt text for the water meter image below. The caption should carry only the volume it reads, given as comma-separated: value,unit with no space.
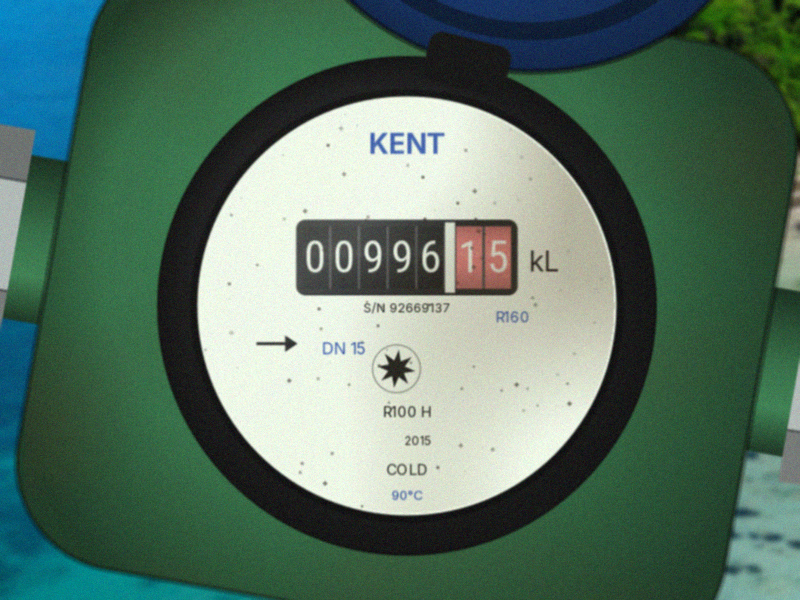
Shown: 996.15,kL
